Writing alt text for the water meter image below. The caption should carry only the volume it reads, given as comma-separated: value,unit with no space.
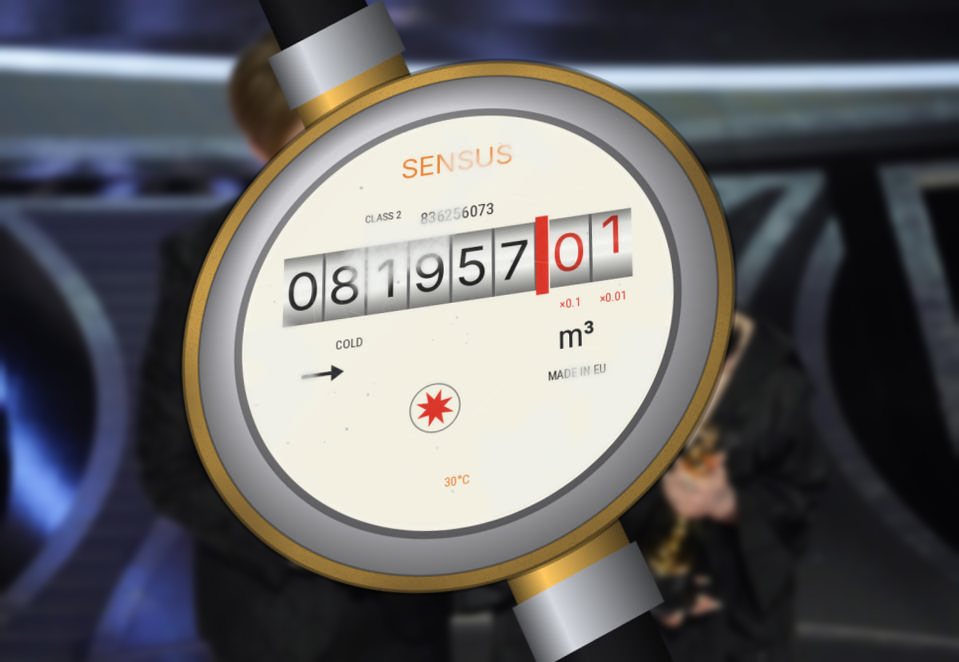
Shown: 81957.01,m³
